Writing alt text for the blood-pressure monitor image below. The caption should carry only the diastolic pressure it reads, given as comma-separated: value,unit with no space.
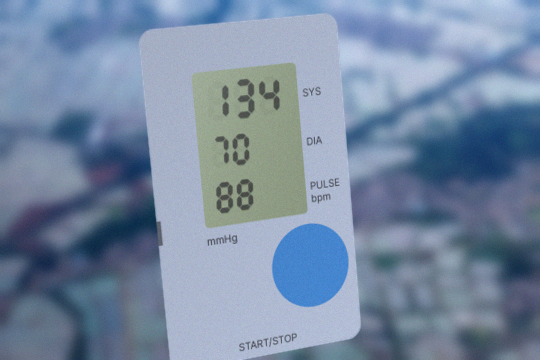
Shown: 70,mmHg
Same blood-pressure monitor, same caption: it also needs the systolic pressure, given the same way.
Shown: 134,mmHg
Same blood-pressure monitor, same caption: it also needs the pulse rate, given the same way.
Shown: 88,bpm
